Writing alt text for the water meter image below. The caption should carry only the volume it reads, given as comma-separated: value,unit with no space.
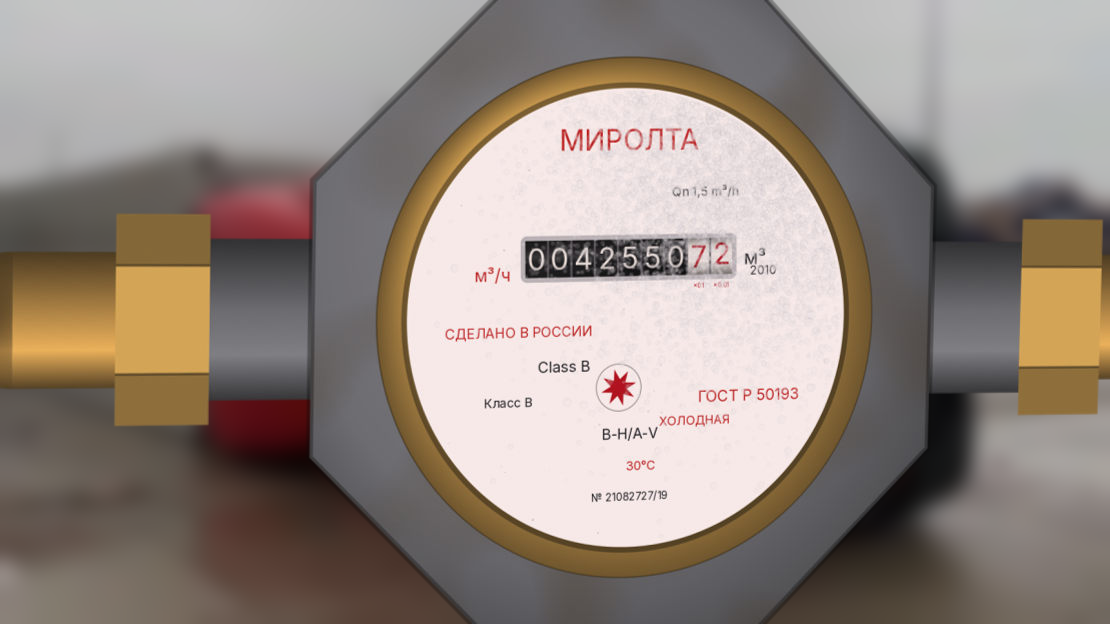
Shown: 42550.72,m³
